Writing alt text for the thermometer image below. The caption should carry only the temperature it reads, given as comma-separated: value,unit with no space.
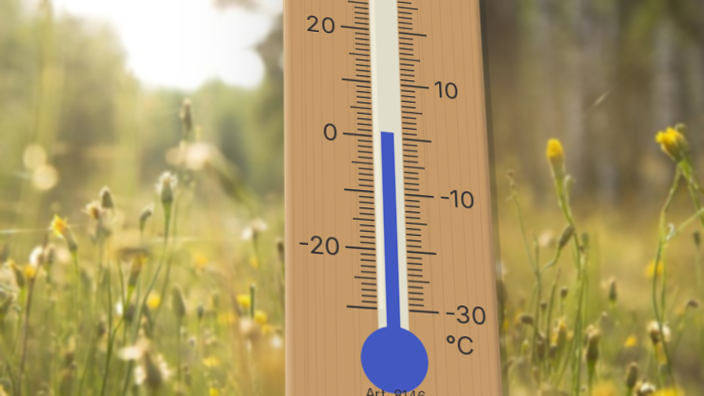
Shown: 1,°C
